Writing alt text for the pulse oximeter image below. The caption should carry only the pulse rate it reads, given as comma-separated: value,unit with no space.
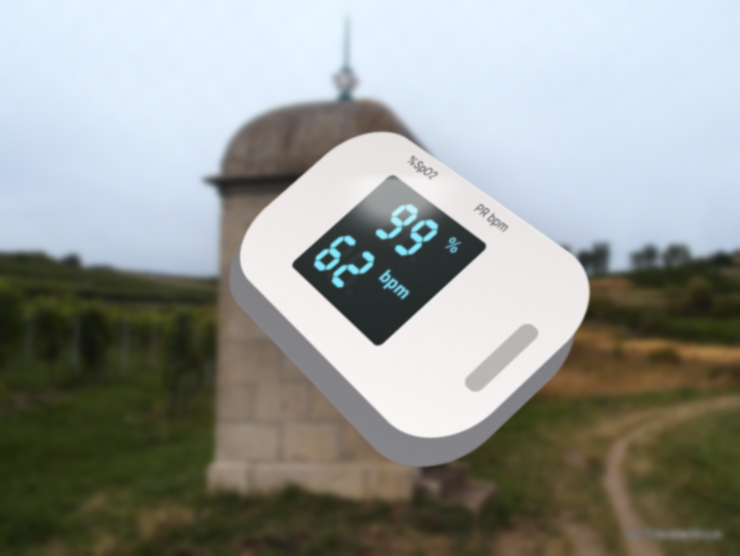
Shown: 62,bpm
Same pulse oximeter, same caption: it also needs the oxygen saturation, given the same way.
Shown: 99,%
